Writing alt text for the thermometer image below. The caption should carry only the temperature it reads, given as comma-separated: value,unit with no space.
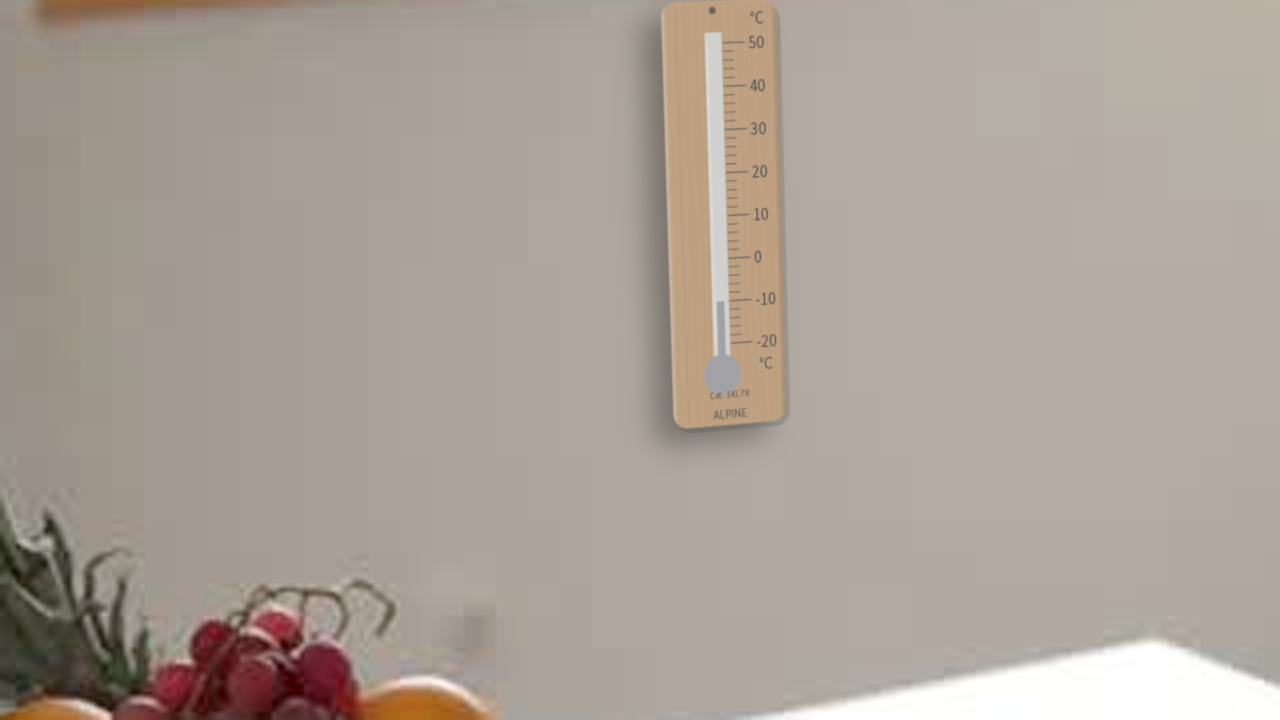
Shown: -10,°C
